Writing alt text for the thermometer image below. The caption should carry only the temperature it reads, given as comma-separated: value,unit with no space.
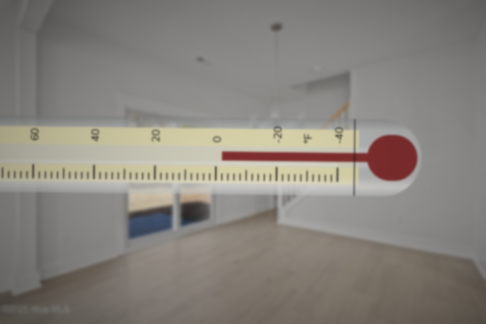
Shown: -2,°F
